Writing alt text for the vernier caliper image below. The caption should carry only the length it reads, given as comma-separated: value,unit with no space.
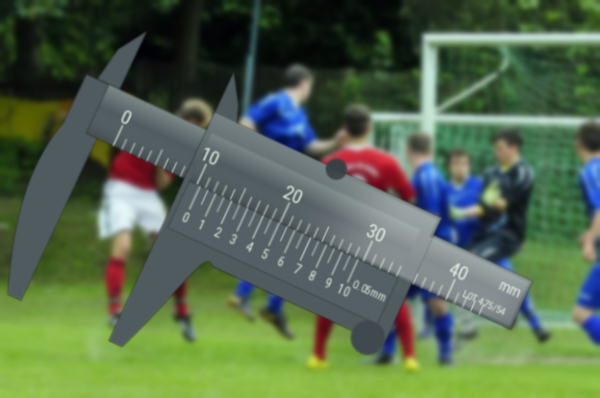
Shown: 10.4,mm
